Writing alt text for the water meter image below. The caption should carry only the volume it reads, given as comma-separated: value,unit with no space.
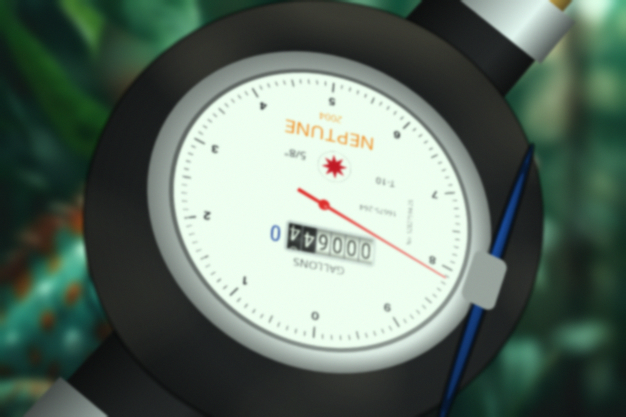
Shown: 6438.1,gal
